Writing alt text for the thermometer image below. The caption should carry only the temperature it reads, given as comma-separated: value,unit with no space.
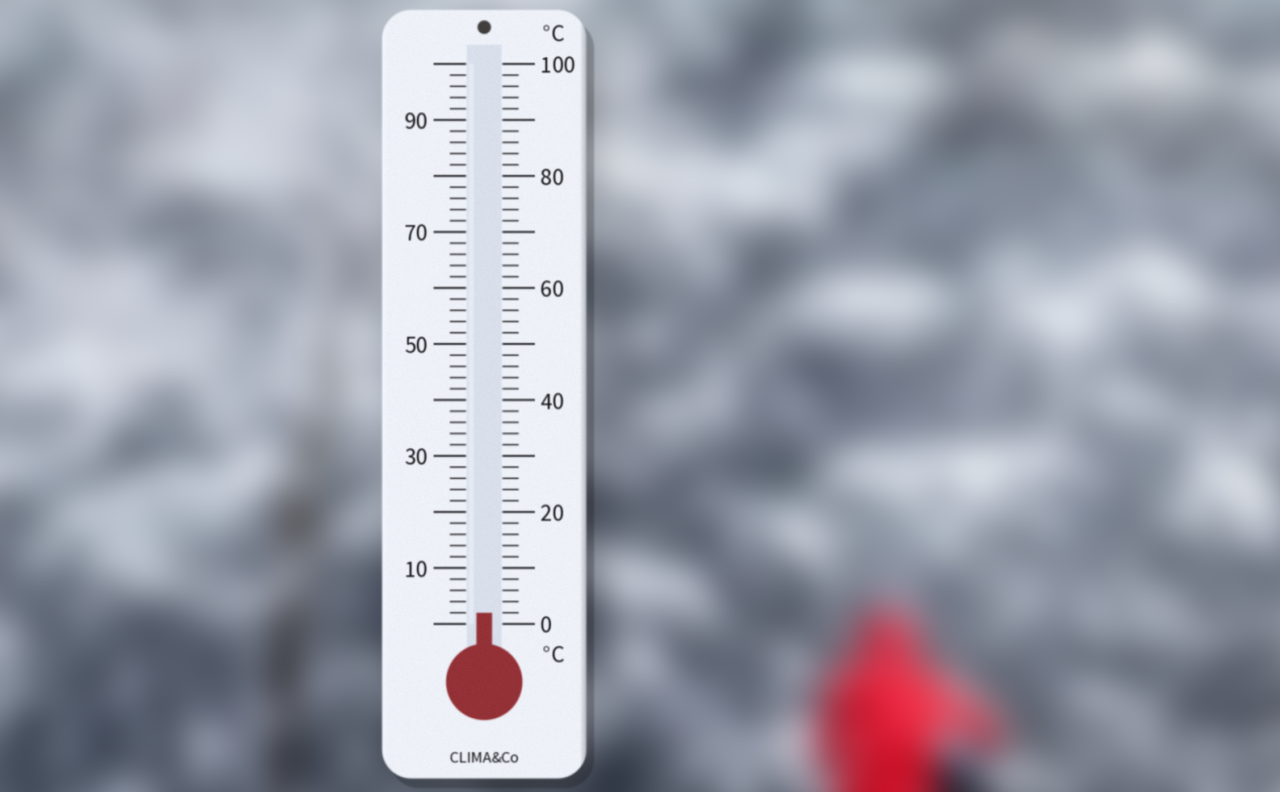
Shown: 2,°C
